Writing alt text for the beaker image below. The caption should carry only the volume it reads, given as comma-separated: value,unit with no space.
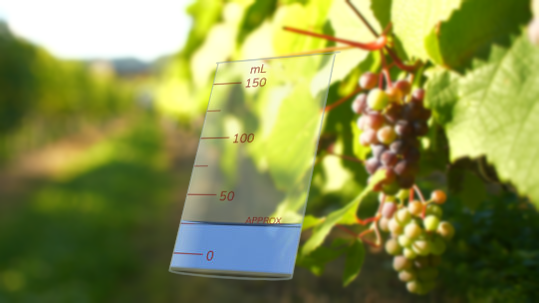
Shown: 25,mL
